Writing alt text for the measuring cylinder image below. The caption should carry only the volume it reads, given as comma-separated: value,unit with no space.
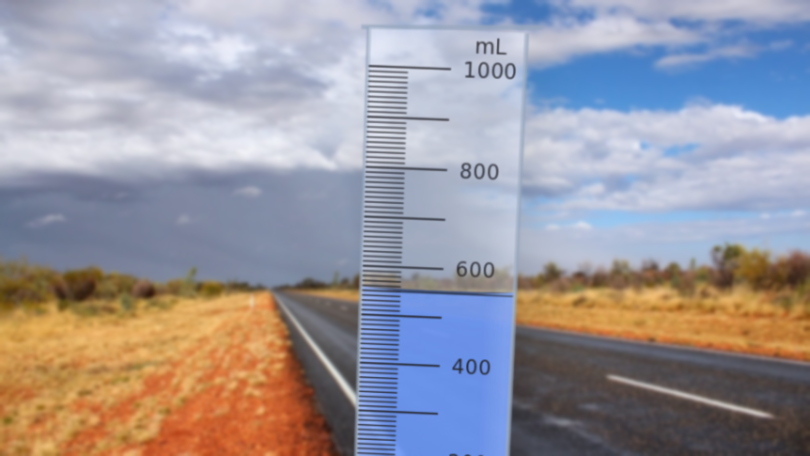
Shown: 550,mL
